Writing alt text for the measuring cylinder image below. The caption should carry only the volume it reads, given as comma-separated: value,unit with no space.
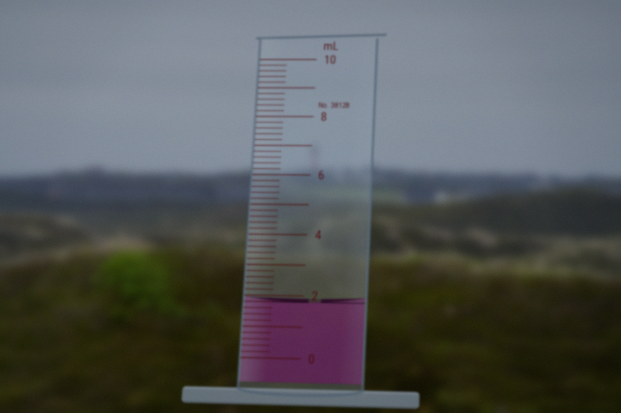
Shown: 1.8,mL
